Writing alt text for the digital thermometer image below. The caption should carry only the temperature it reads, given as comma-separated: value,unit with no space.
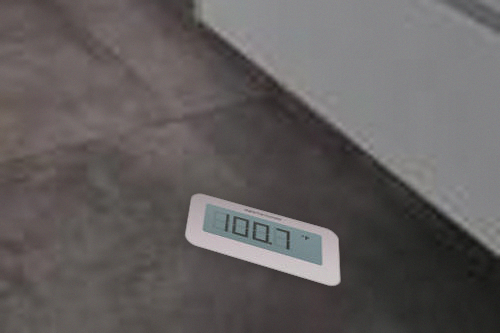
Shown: 100.7,°F
